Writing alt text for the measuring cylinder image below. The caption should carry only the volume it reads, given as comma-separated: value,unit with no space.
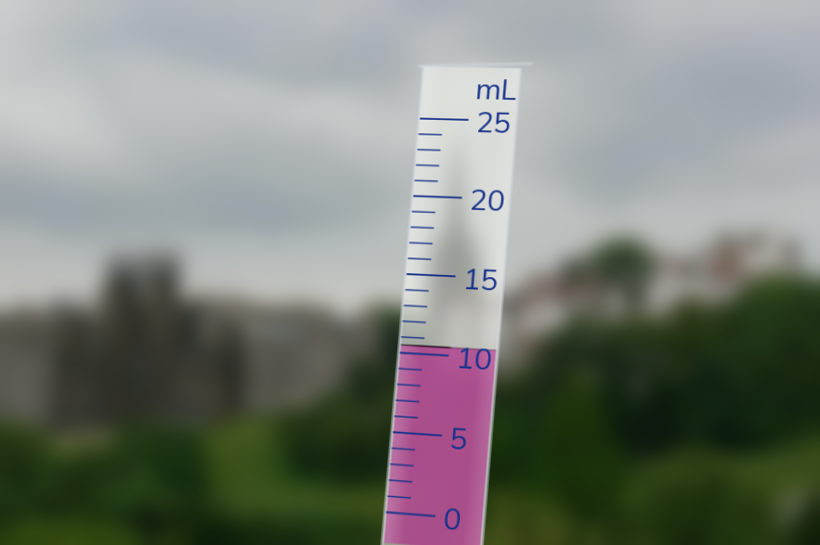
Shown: 10.5,mL
